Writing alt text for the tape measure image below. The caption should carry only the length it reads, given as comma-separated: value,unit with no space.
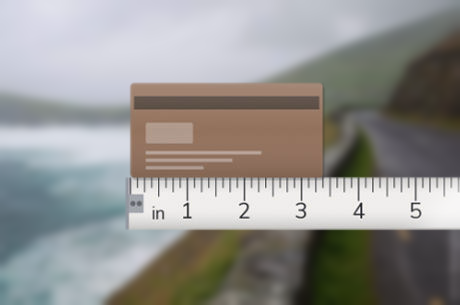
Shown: 3.375,in
